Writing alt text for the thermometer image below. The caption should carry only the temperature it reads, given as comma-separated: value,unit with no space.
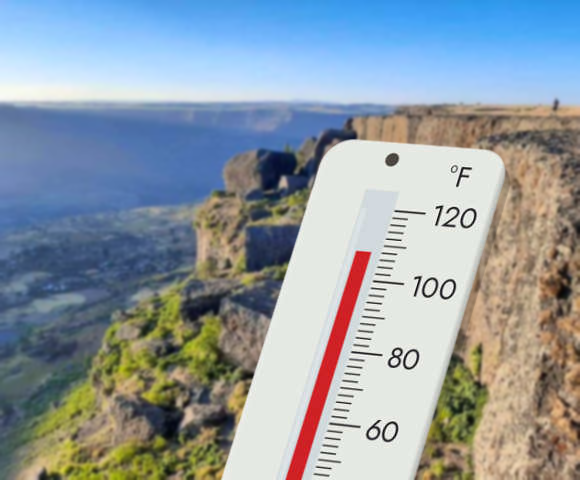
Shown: 108,°F
